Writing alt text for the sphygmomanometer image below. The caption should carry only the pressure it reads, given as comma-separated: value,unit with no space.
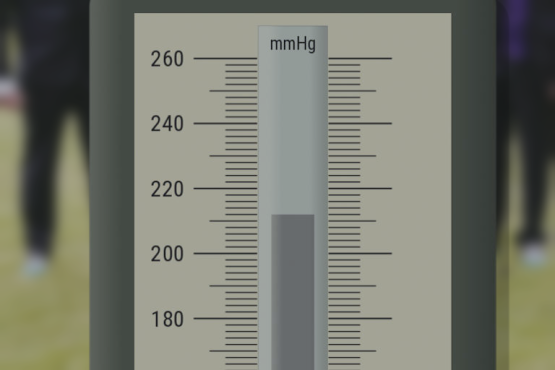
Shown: 212,mmHg
